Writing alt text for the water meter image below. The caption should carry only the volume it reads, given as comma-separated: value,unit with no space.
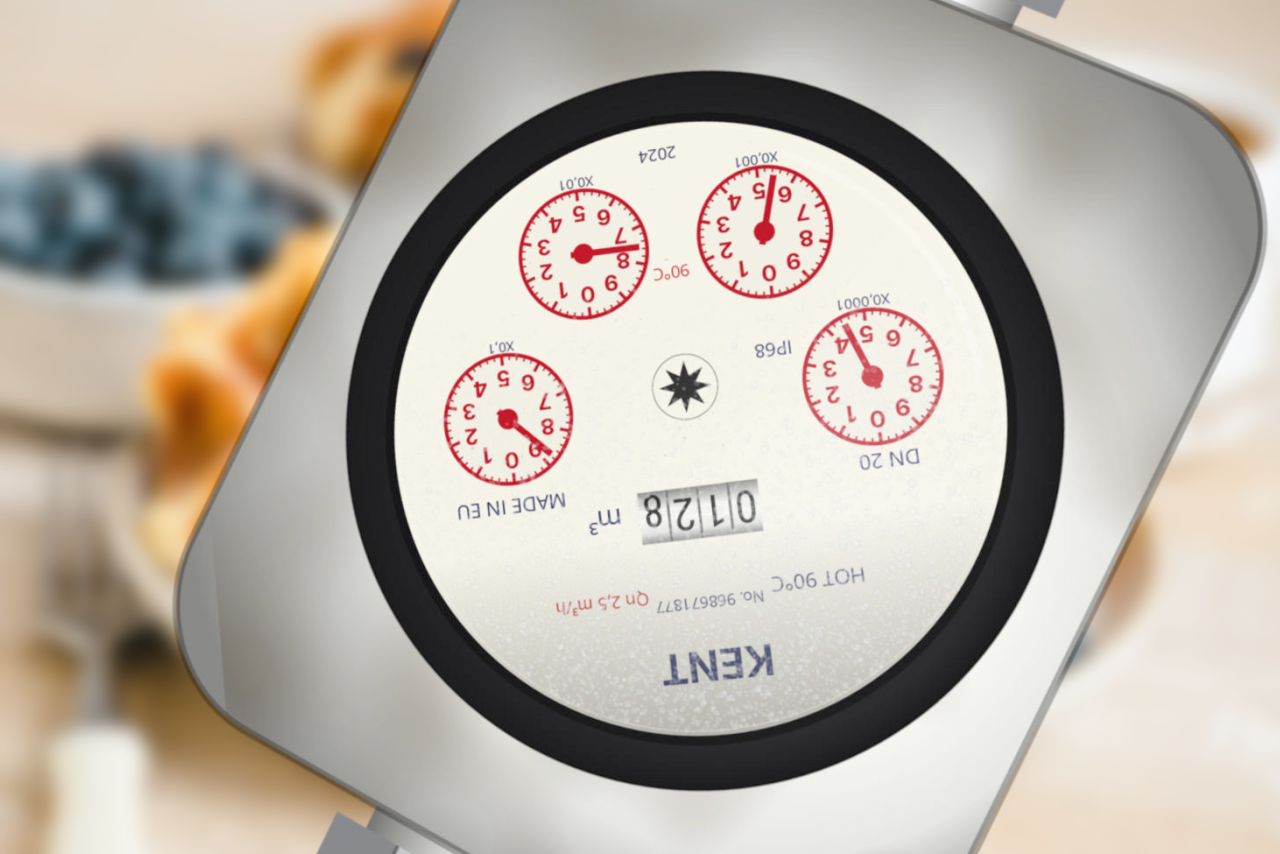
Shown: 127.8754,m³
